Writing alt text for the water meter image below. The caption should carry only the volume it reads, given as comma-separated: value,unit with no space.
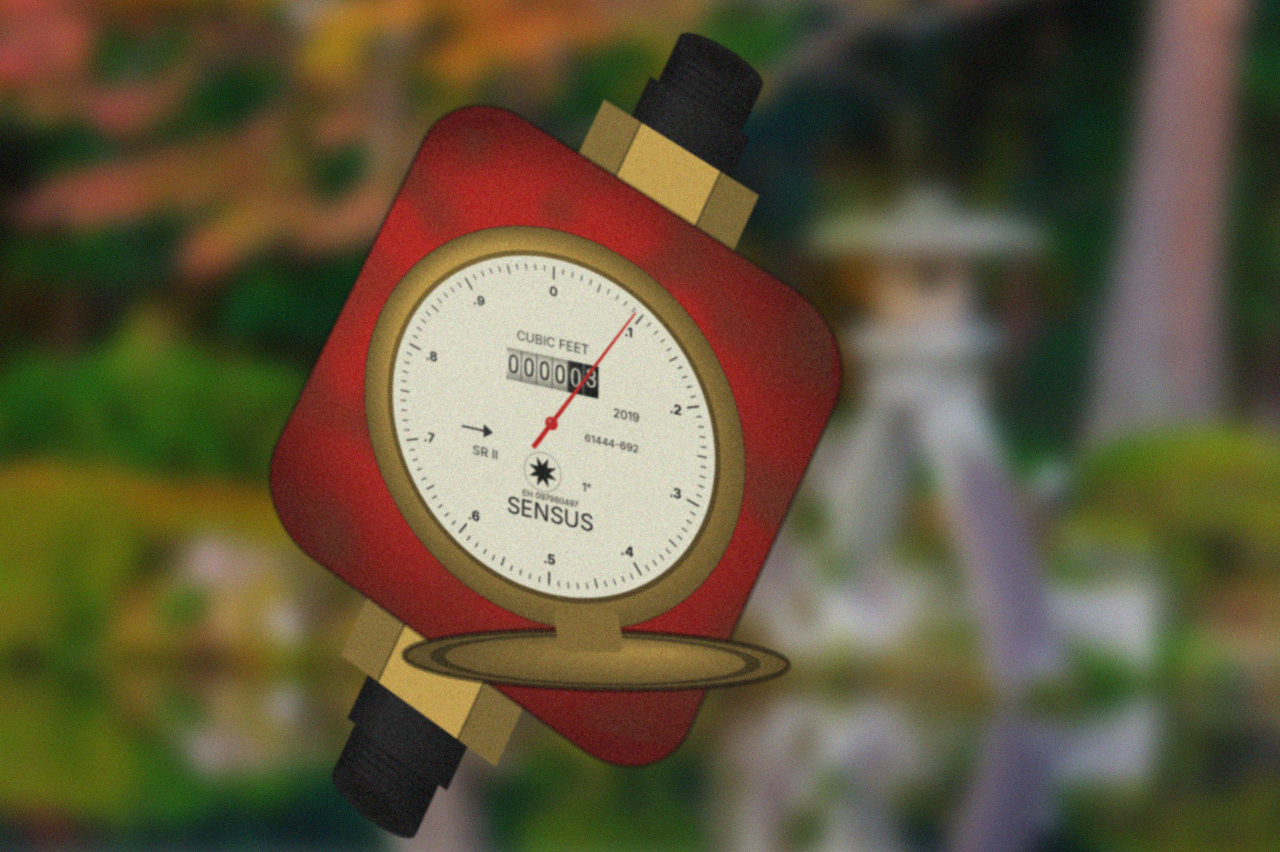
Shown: 3.09,ft³
